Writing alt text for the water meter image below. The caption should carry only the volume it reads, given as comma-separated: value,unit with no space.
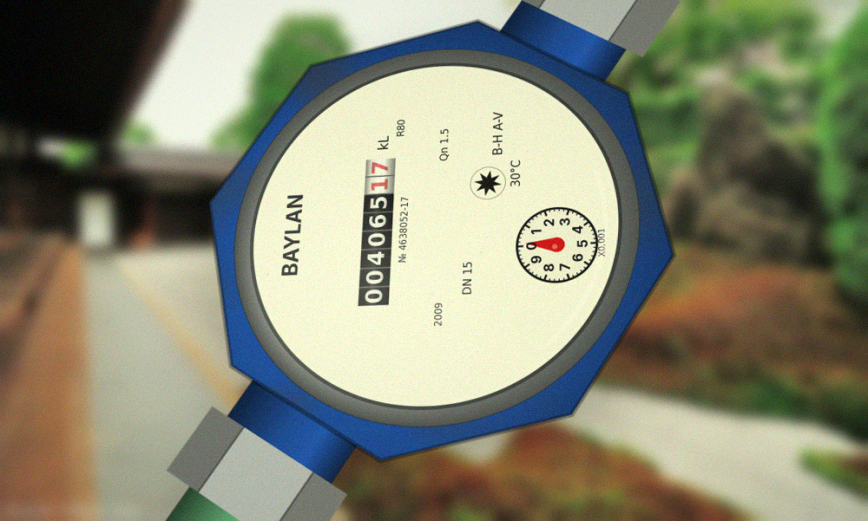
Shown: 4065.170,kL
